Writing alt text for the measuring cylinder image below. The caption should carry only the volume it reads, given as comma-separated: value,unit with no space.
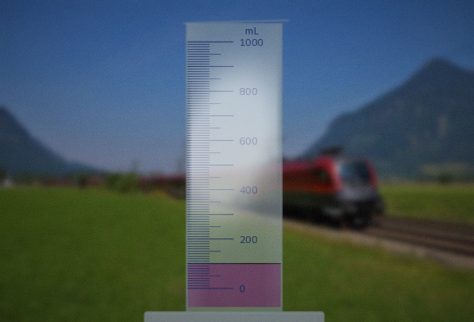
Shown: 100,mL
